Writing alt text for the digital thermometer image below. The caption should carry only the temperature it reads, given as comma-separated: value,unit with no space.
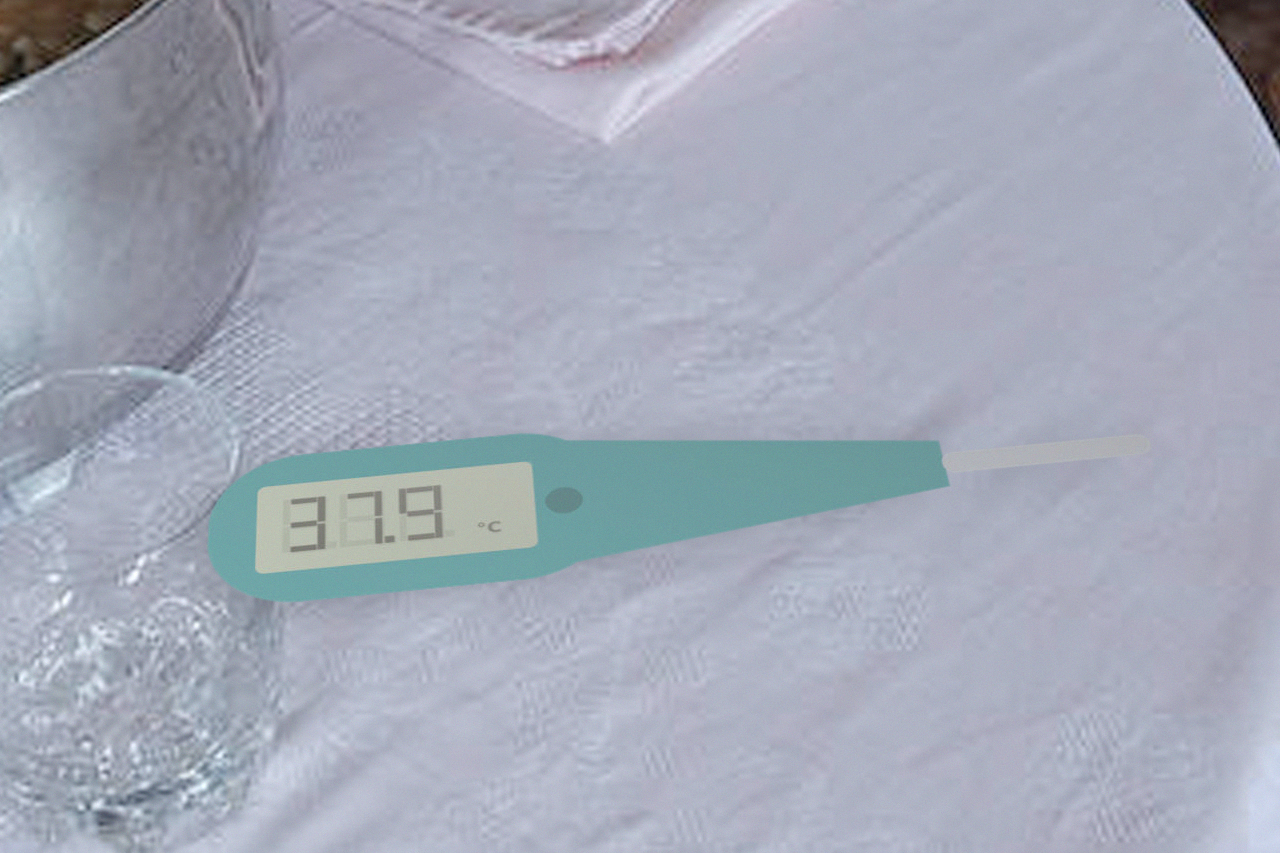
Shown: 37.9,°C
